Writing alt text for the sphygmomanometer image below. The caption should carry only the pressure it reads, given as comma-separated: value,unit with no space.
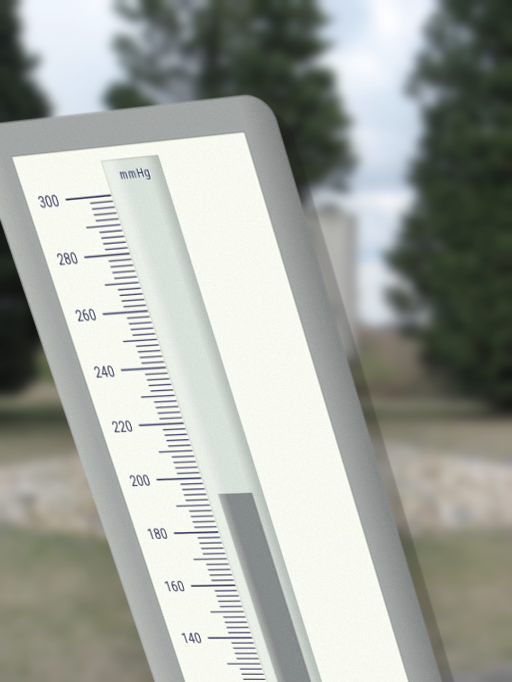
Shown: 194,mmHg
